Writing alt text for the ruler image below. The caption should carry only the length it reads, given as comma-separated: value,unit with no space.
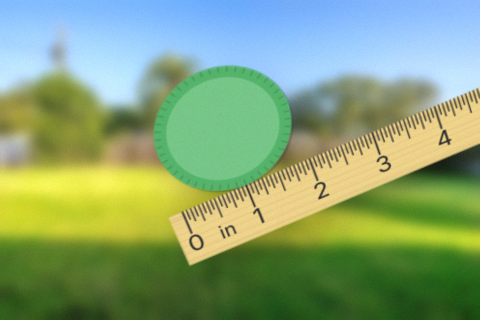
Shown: 2,in
